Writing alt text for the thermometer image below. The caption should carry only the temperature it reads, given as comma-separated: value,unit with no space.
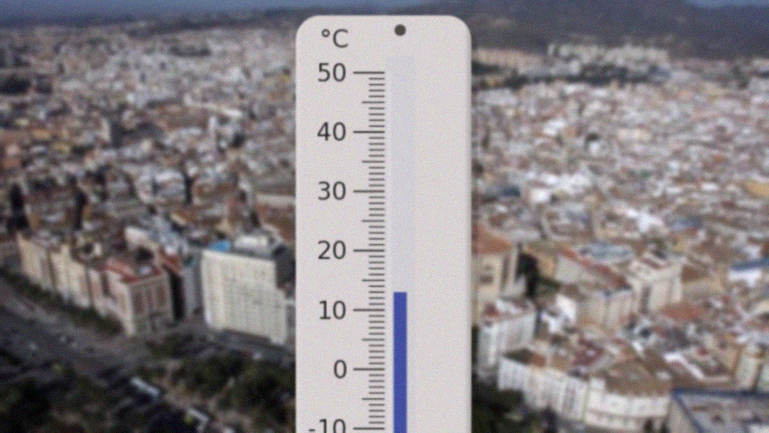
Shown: 13,°C
